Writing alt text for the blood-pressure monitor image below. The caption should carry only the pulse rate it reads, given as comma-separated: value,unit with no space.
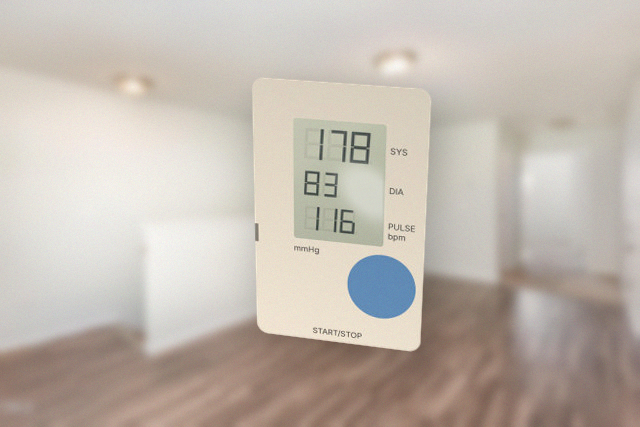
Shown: 116,bpm
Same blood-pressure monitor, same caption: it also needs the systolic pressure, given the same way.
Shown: 178,mmHg
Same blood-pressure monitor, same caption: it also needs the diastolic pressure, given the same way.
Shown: 83,mmHg
